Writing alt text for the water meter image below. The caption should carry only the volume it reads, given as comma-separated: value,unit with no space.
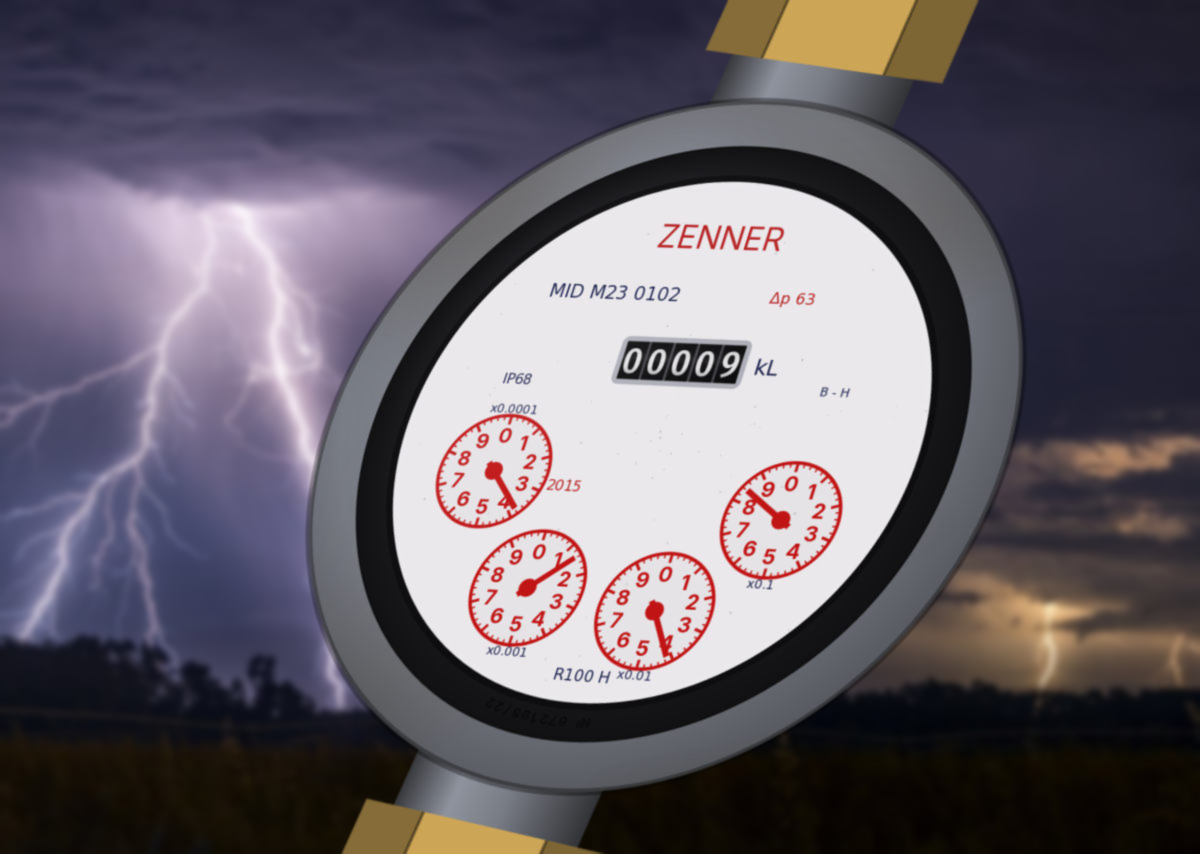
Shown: 9.8413,kL
